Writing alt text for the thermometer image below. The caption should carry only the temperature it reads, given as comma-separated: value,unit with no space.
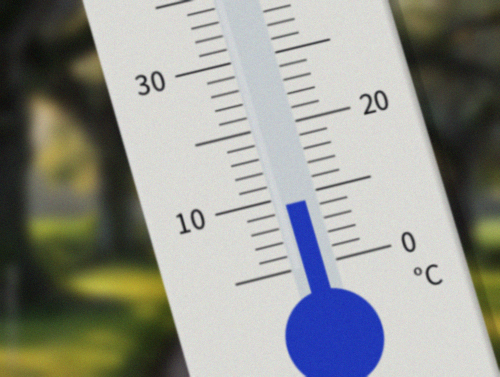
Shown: 9,°C
